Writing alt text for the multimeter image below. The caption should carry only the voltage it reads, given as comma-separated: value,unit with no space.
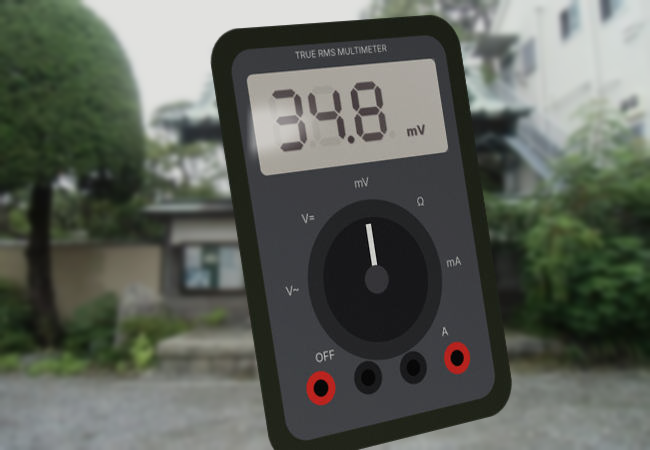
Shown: 34.8,mV
